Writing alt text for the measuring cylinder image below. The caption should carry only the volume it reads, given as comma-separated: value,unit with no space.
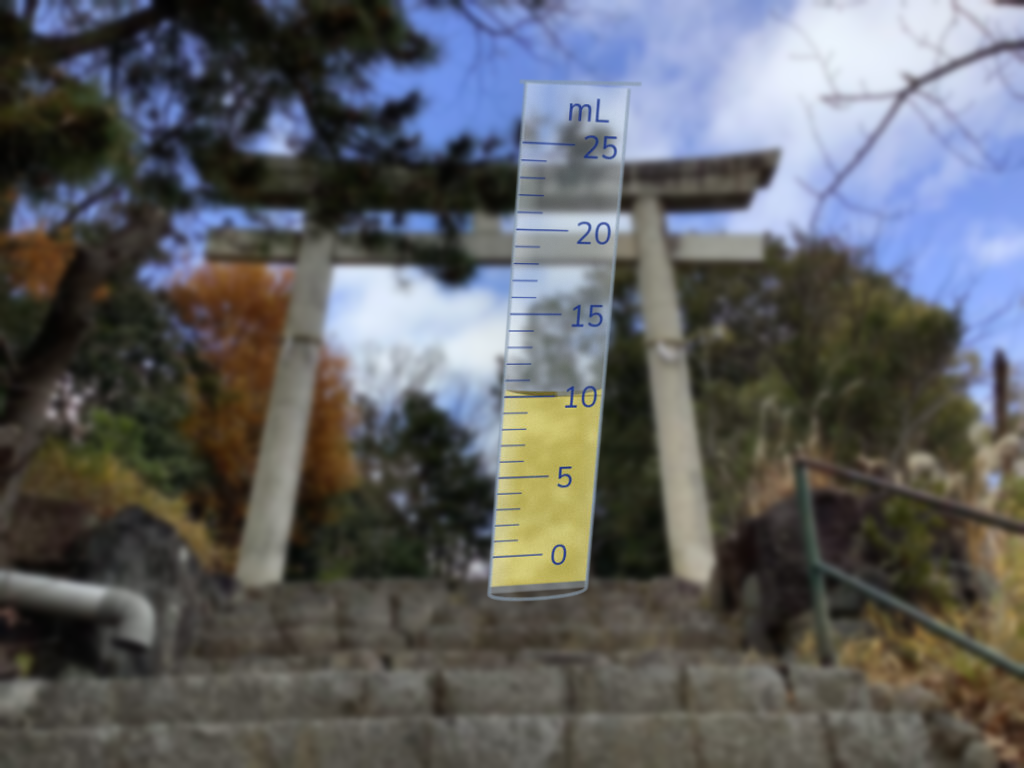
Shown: 10,mL
